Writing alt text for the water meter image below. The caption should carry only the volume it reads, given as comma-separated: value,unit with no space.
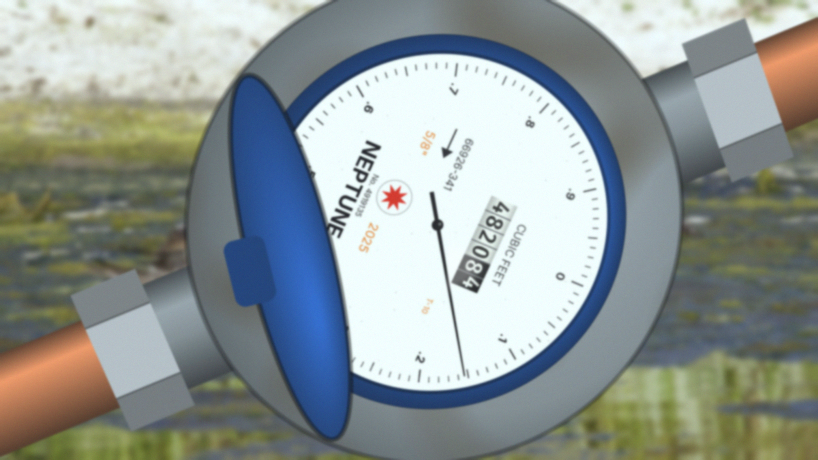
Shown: 482084.15,ft³
